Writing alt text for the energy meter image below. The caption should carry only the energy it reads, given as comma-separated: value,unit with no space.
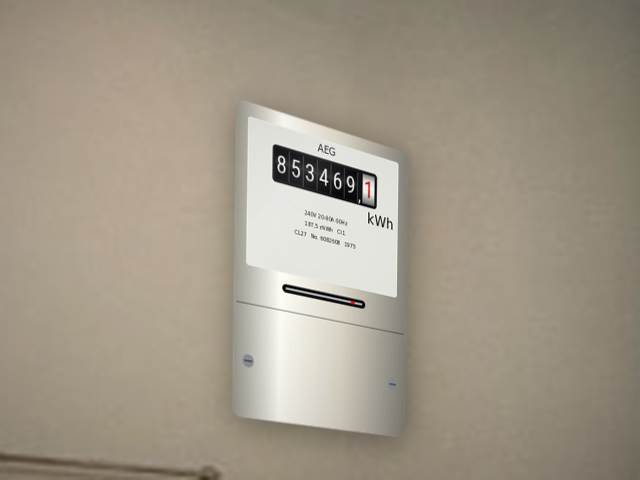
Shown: 853469.1,kWh
